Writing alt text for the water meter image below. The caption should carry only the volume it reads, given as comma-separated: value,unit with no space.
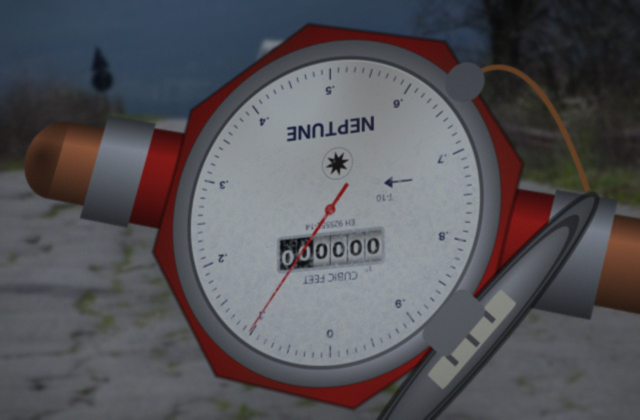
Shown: 0.10,ft³
